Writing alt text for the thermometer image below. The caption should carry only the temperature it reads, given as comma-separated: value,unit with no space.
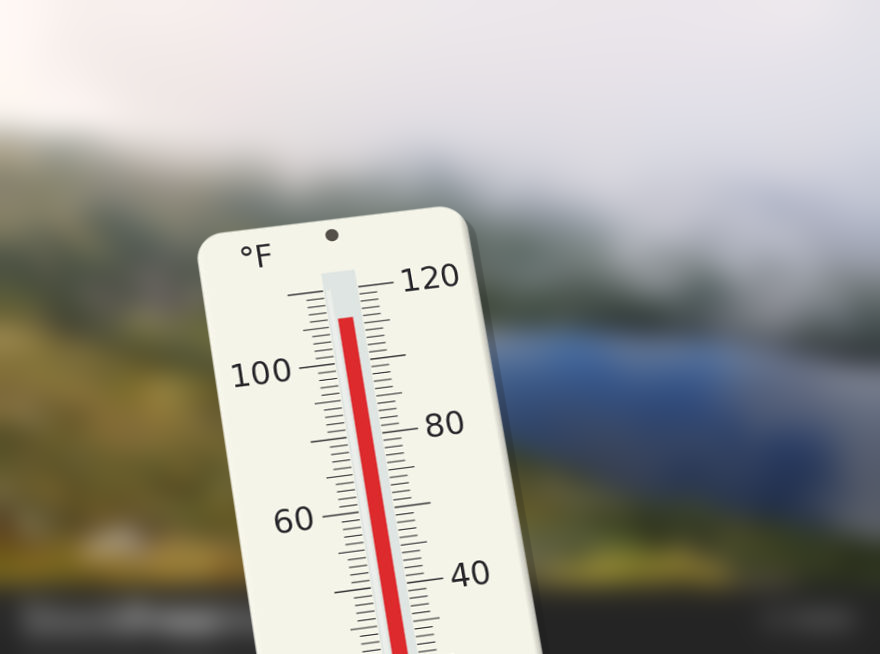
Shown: 112,°F
